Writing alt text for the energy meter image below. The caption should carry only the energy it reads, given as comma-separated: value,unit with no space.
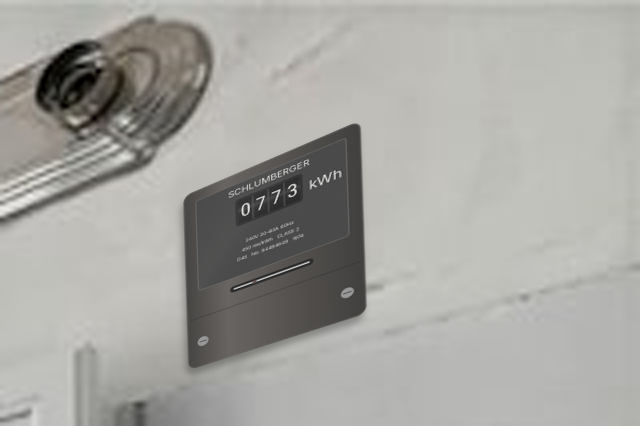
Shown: 773,kWh
